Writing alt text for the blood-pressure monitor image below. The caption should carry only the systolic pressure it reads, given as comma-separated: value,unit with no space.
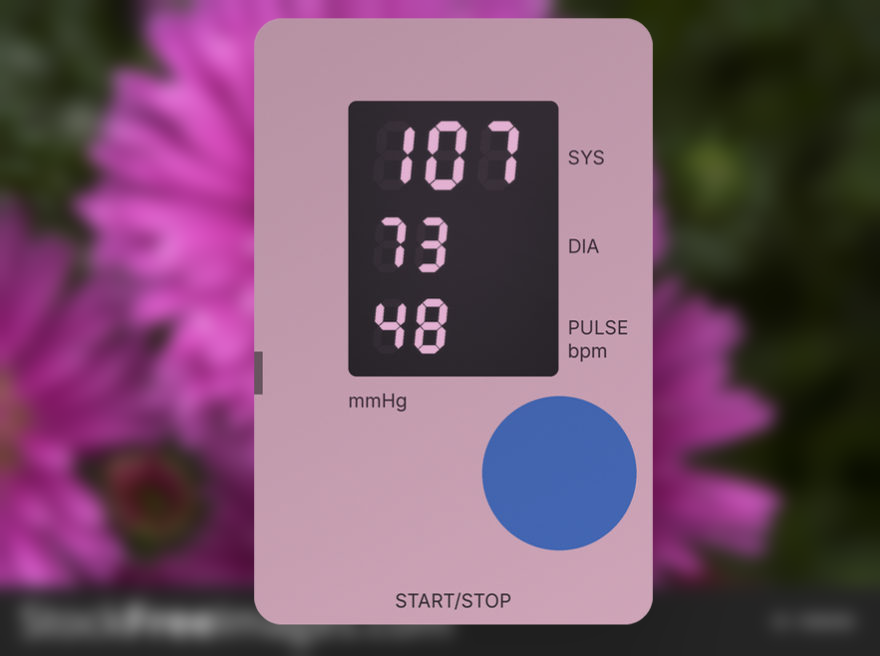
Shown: 107,mmHg
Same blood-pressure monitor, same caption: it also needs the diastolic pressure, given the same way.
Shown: 73,mmHg
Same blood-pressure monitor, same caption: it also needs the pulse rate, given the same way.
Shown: 48,bpm
